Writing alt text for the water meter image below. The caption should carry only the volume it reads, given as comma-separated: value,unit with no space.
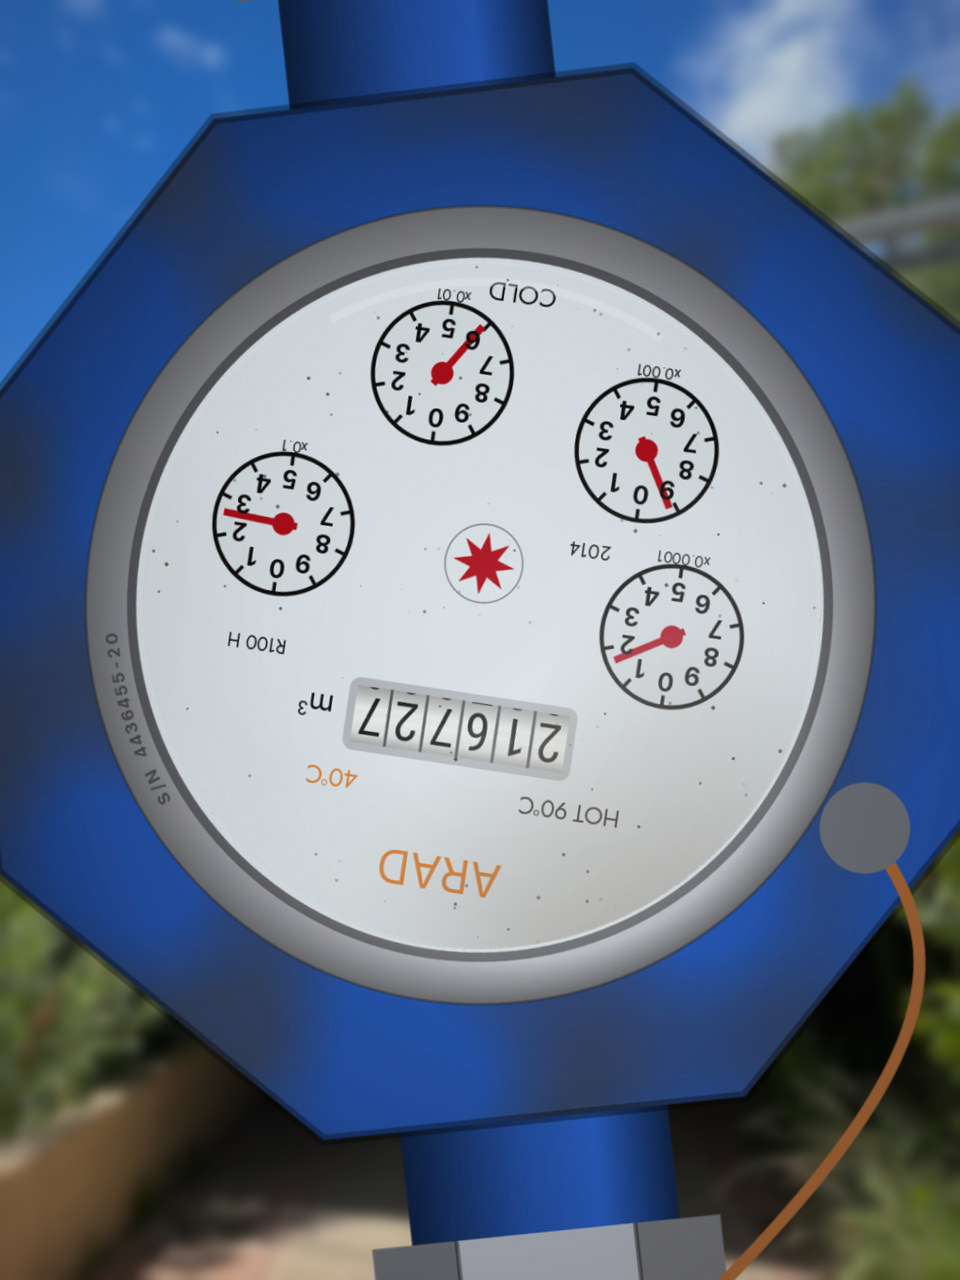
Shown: 216727.2591,m³
